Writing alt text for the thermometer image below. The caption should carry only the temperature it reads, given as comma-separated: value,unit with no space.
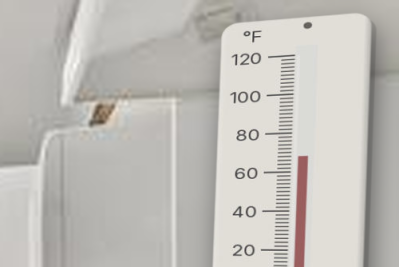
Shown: 68,°F
